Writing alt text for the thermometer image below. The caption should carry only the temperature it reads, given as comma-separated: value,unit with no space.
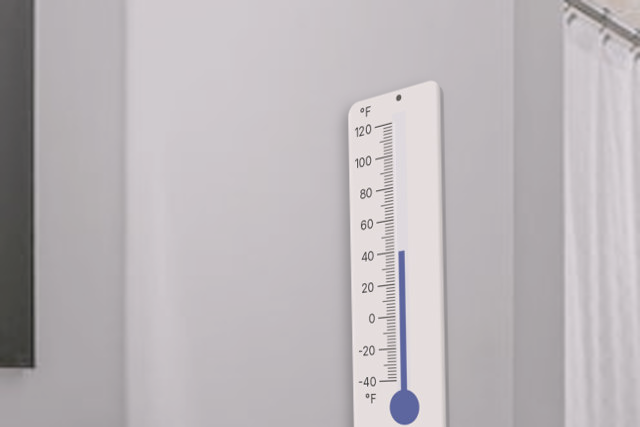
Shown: 40,°F
